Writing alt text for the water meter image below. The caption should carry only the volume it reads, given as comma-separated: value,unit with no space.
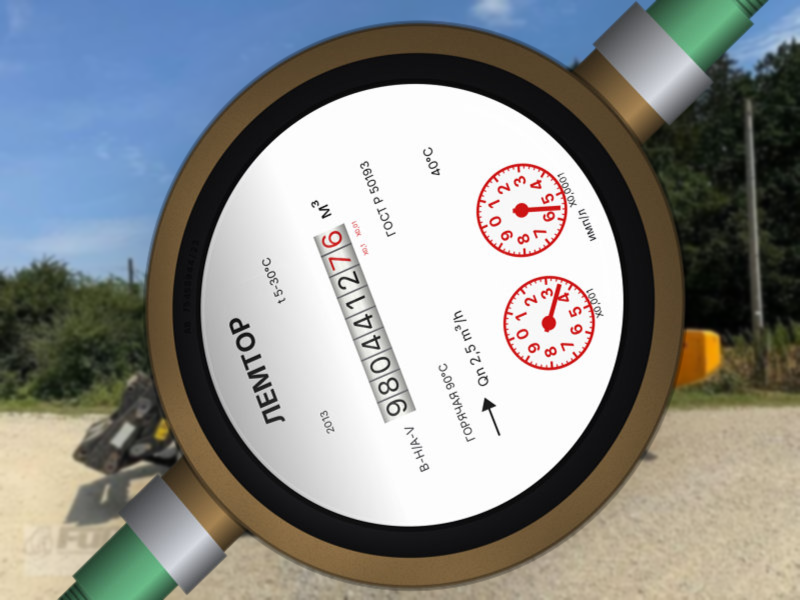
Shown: 9804412.7635,m³
